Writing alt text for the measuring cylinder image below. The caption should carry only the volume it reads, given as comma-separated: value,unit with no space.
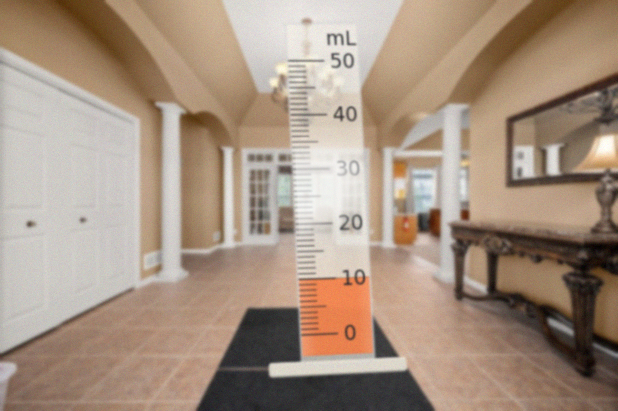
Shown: 10,mL
